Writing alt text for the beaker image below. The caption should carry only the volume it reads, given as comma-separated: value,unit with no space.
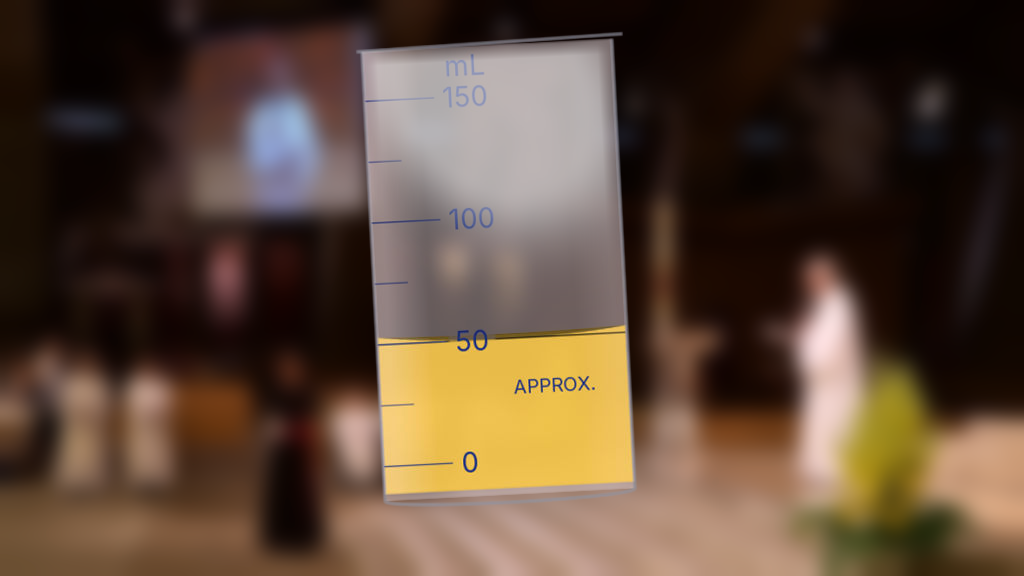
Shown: 50,mL
